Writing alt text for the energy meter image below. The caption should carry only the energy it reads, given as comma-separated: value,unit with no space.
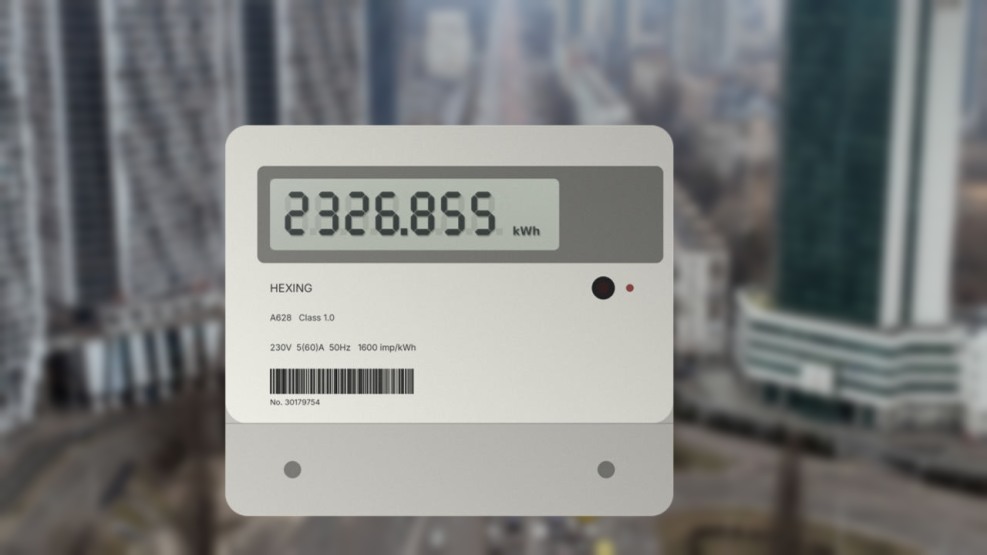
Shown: 2326.855,kWh
